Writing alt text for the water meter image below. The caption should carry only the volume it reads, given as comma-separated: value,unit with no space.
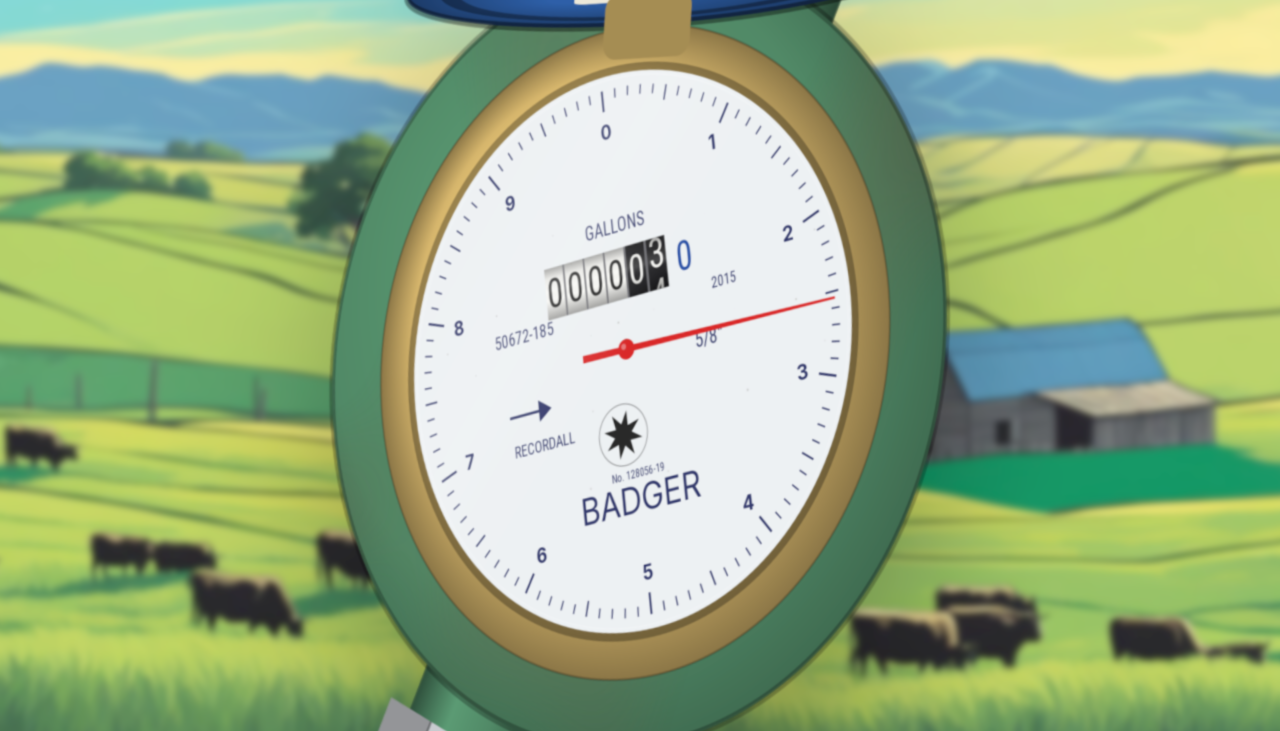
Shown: 32.5,gal
